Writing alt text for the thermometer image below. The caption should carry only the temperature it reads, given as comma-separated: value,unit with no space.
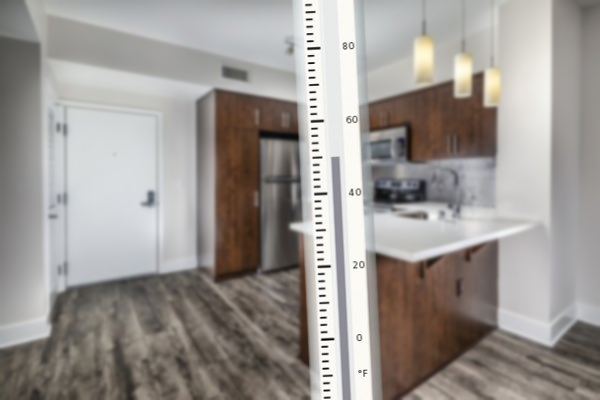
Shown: 50,°F
